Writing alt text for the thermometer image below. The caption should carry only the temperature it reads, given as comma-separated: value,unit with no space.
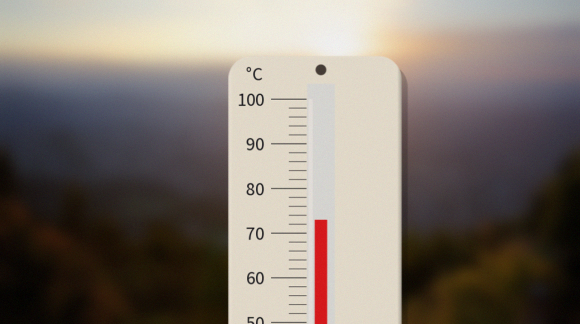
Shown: 73,°C
